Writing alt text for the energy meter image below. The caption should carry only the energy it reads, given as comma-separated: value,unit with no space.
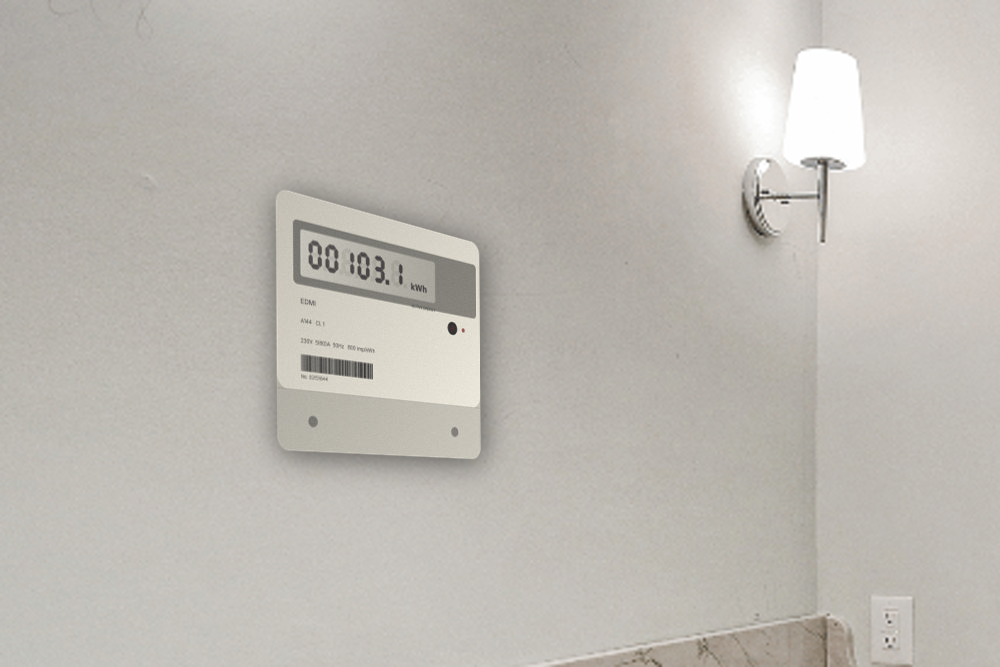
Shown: 103.1,kWh
